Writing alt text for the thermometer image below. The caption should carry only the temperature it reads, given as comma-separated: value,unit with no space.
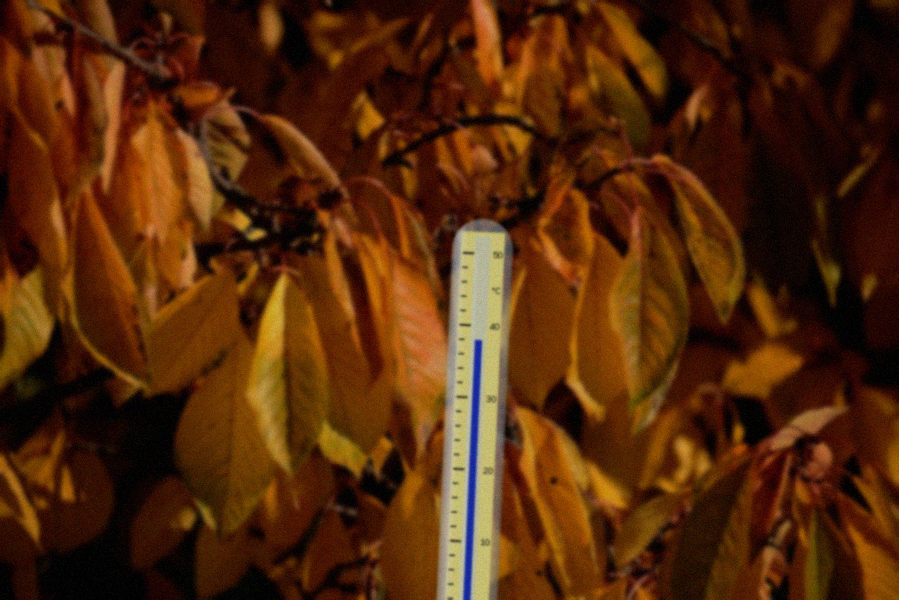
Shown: 38,°C
